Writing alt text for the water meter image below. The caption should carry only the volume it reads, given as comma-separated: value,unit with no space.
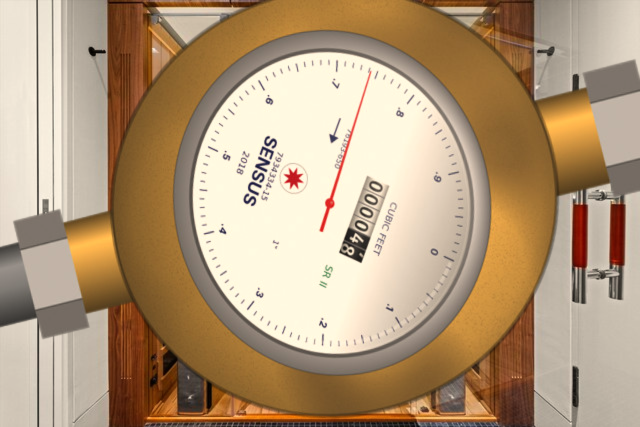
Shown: 47.74,ft³
